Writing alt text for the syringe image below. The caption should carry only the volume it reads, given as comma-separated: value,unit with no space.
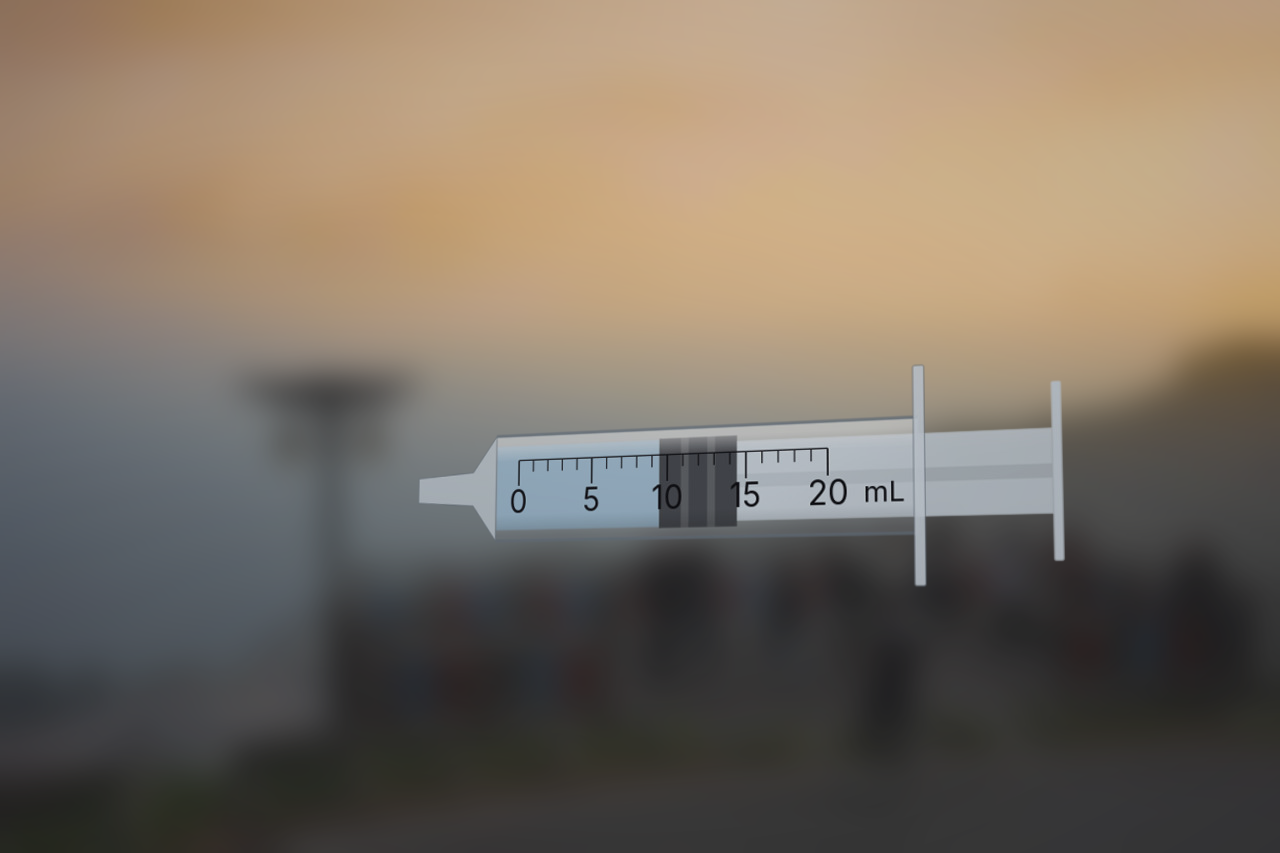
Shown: 9.5,mL
